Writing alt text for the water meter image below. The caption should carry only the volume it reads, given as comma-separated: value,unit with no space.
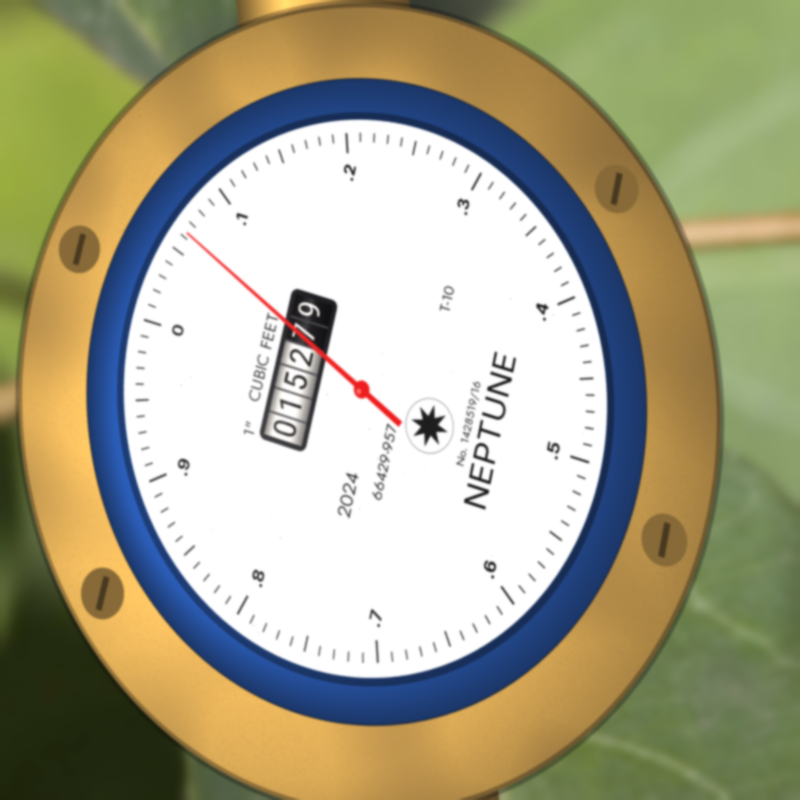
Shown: 15279.06,ft³
